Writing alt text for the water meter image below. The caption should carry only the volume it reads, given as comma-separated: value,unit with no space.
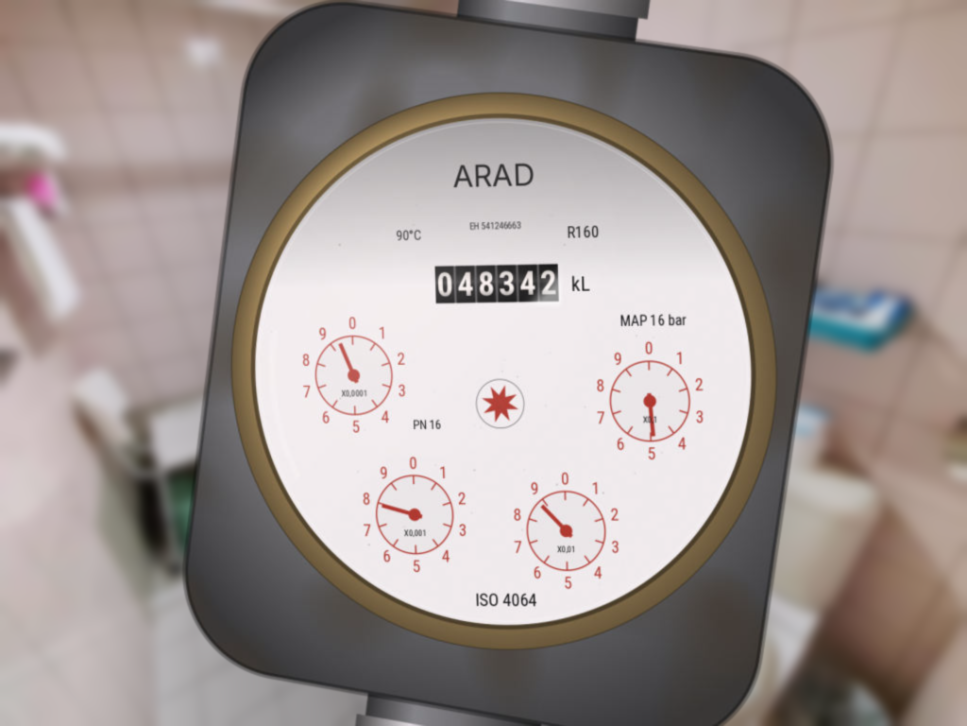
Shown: 48342.4879,kL
